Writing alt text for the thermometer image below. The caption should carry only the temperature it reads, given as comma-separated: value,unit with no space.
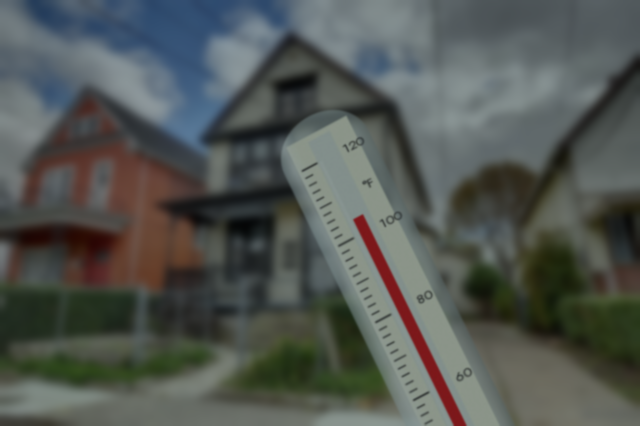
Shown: 104,°F
